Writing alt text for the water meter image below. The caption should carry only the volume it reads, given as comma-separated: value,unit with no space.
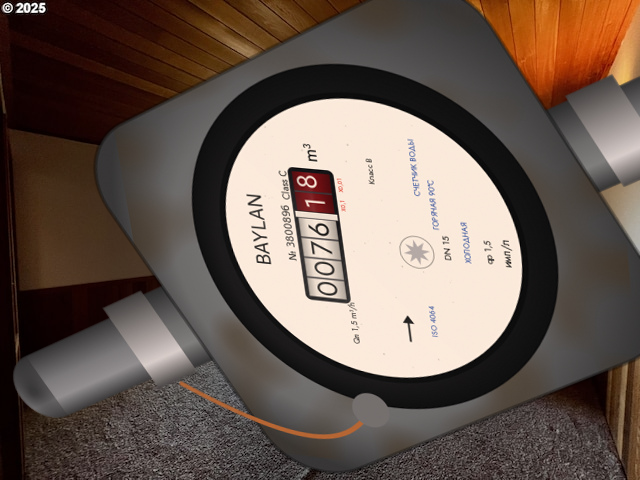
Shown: 76.18,m³
